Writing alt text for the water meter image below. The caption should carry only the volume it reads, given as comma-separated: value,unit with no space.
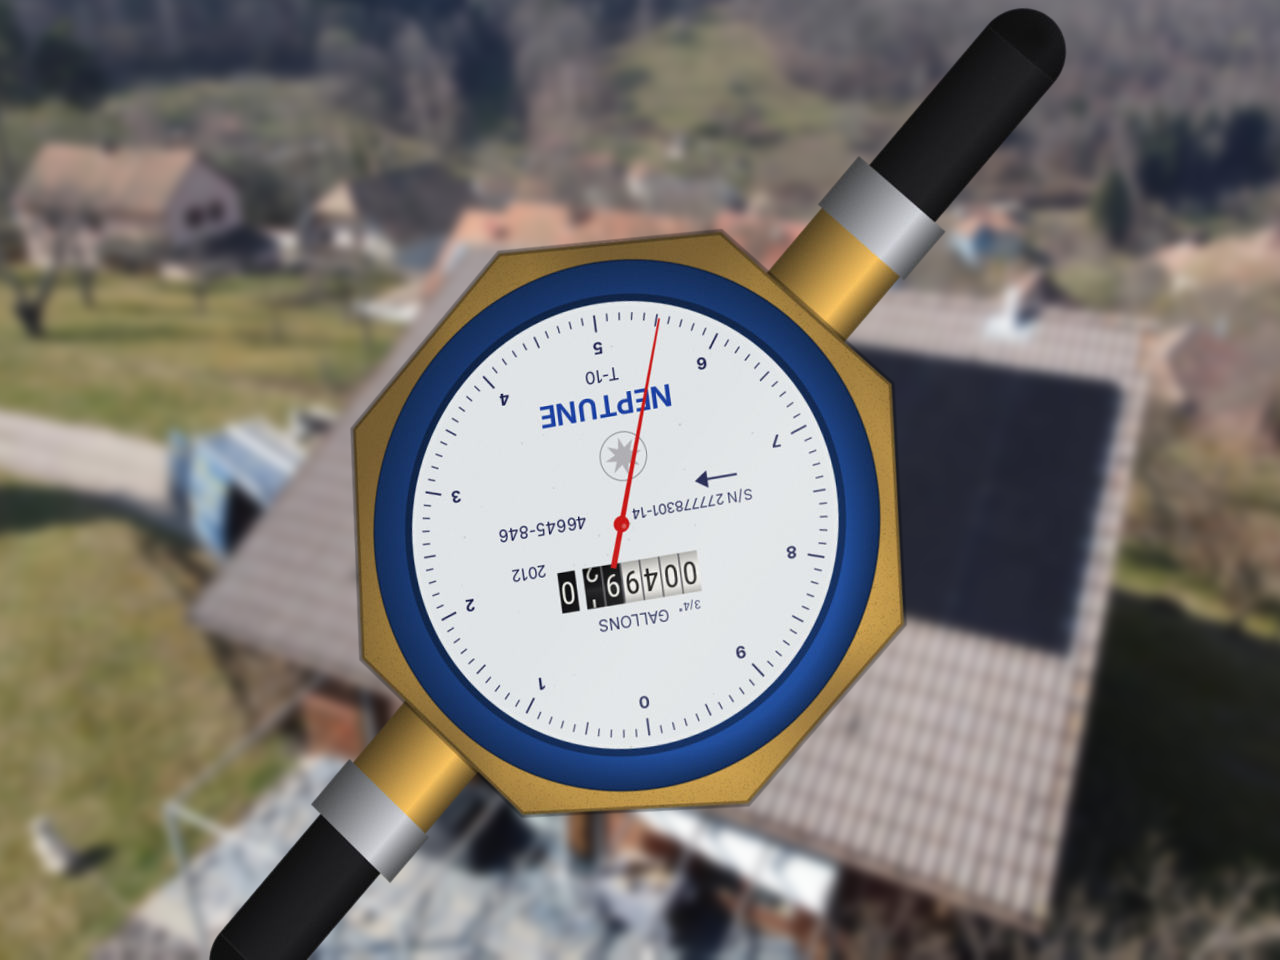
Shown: 49915.5,gal
